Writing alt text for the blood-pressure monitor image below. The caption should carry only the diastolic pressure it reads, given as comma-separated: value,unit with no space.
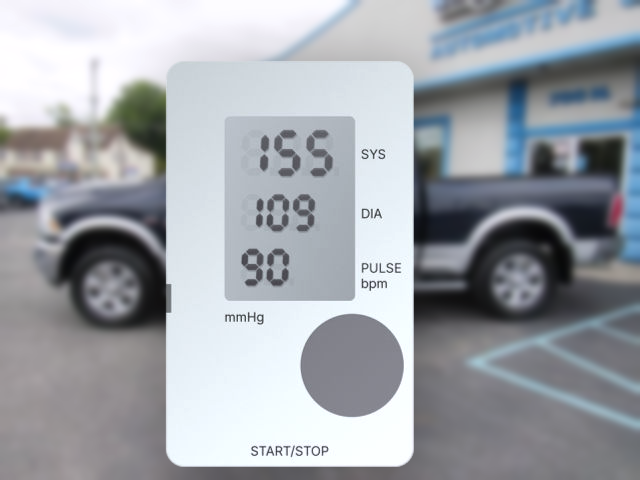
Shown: 109,mmHg
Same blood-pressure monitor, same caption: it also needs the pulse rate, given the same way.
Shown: 90,bpm
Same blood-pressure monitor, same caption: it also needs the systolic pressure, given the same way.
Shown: 155,mmHg
